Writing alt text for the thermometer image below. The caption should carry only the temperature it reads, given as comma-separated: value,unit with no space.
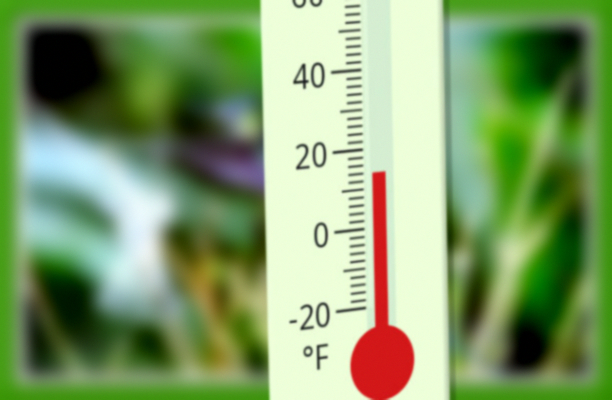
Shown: 14,°F
